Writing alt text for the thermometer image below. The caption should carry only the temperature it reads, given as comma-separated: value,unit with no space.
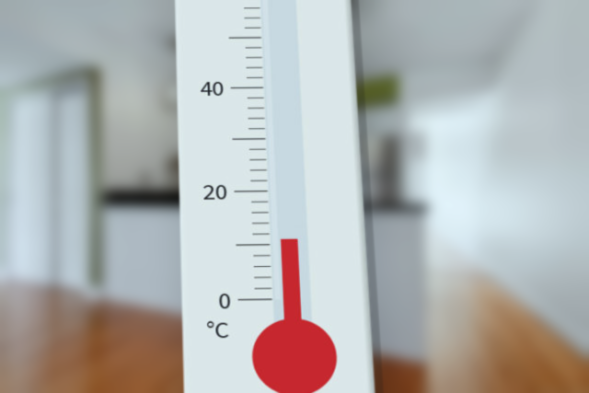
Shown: 11,°C
